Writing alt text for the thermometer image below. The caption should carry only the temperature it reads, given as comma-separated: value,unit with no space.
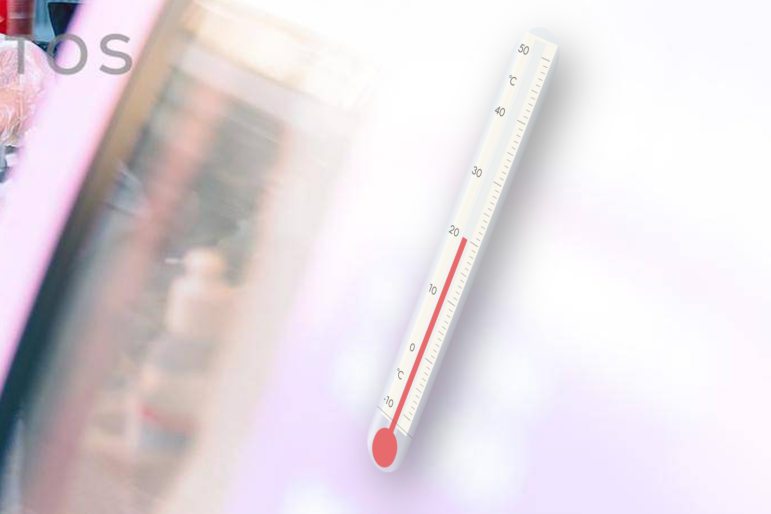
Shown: 20,°C
